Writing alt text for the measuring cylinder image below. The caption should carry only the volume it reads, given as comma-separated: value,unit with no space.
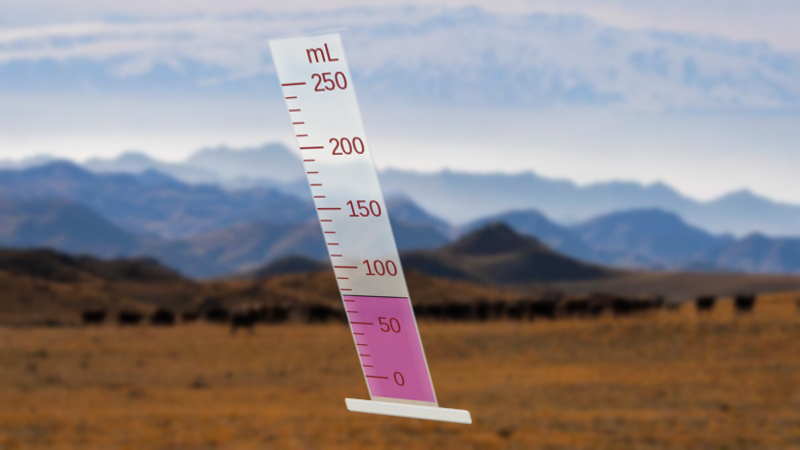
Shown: 75,mL
